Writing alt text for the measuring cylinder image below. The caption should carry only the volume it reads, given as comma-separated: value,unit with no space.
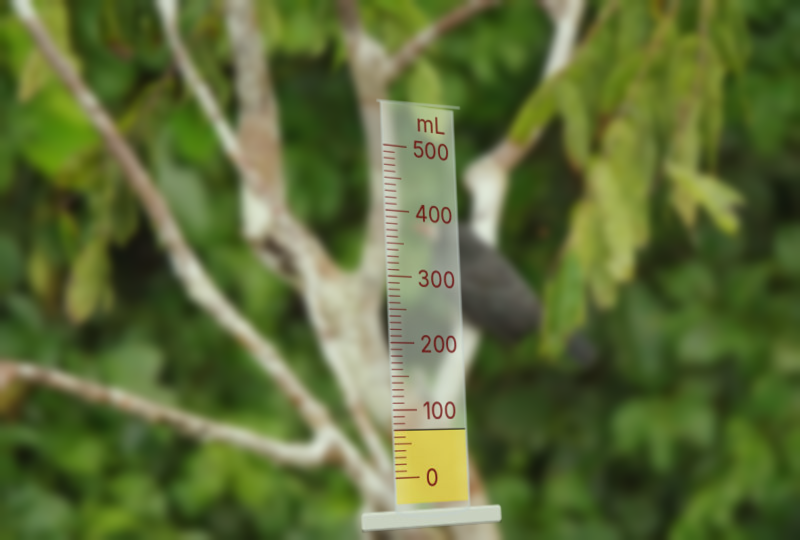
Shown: 70,mL
